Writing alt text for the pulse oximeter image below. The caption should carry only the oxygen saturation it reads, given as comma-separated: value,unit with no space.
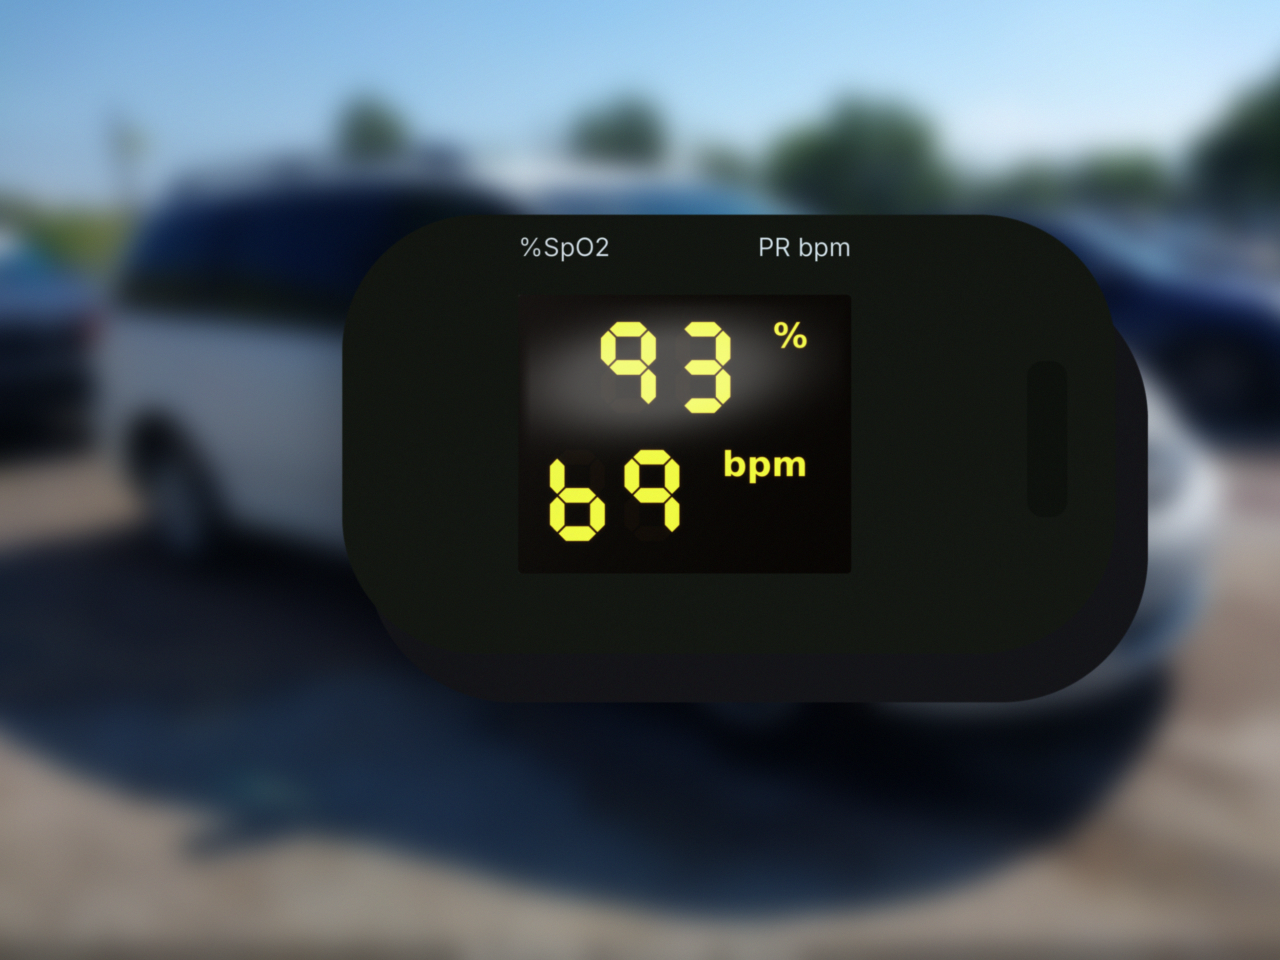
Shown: 93,%
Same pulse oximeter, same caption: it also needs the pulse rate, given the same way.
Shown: 69,bpm
